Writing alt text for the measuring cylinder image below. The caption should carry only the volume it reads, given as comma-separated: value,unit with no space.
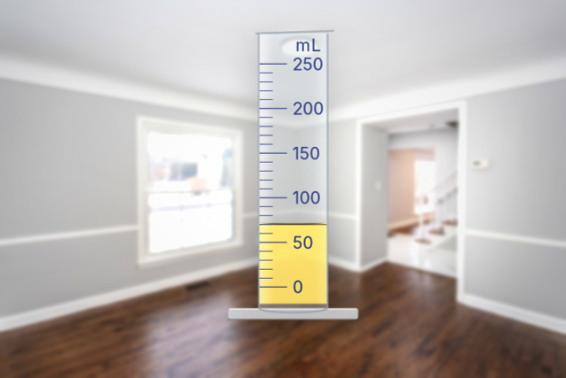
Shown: 70,mL
